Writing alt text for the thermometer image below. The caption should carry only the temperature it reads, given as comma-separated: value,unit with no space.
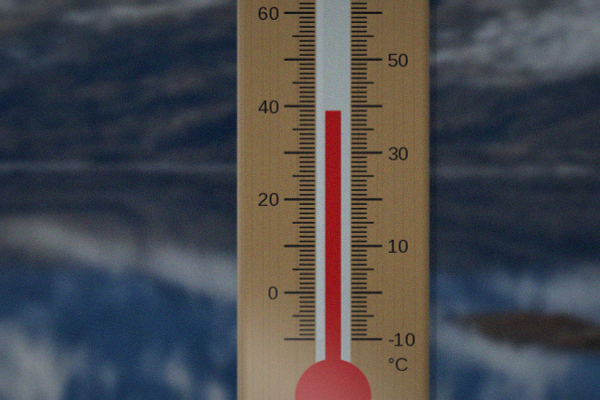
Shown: 39,°C
